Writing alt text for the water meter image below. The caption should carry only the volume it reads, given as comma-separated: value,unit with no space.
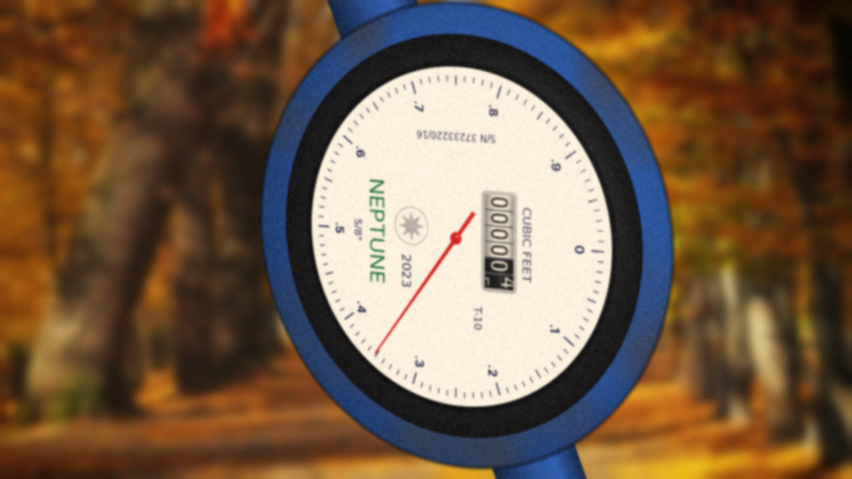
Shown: 4.35,ft³
